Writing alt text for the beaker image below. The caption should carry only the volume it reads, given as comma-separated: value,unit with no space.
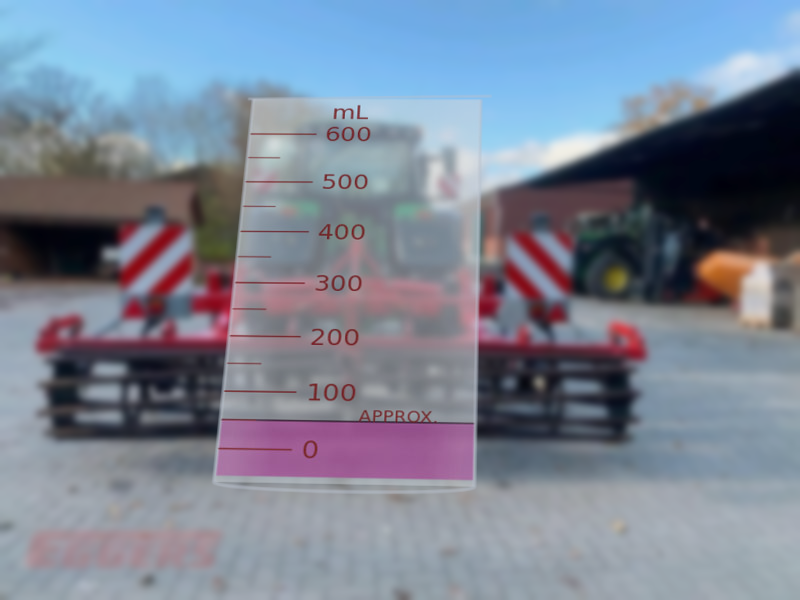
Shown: 50,mL
